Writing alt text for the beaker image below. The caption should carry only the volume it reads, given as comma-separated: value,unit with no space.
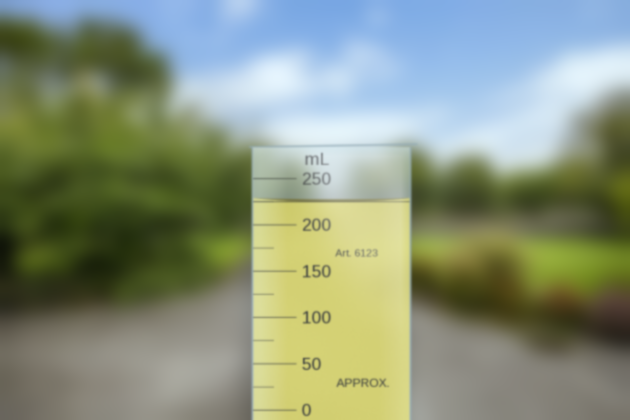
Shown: 225,mL
